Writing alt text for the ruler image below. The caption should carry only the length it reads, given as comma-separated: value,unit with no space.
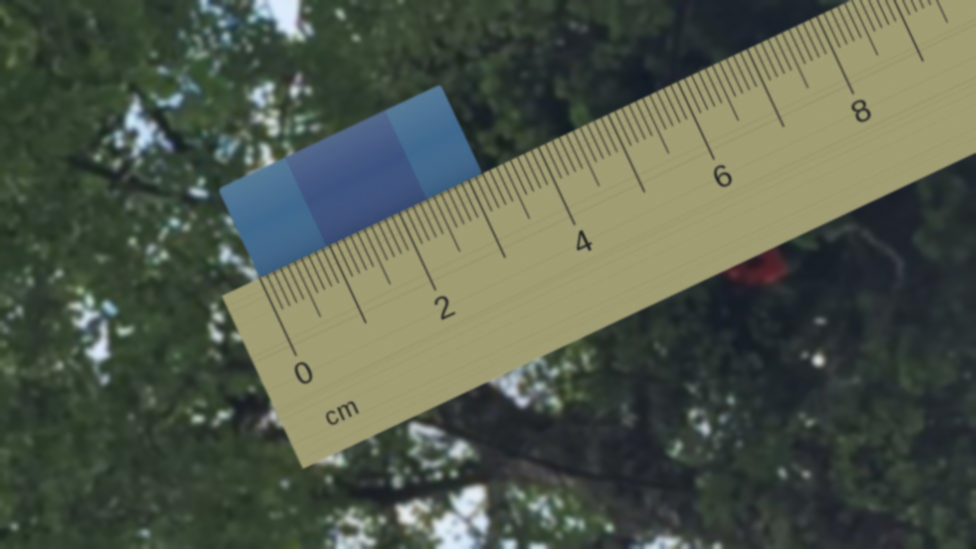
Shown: 3.2,cm
